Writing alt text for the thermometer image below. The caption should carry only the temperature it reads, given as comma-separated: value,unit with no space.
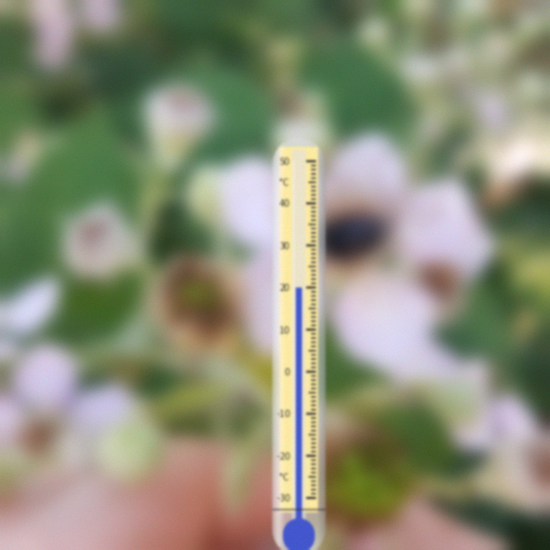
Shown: 20,°C
